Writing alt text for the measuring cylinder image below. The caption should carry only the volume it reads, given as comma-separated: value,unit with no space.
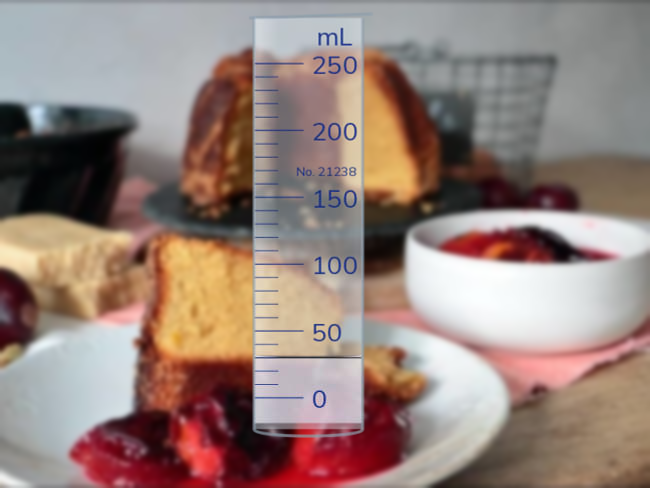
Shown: 30,mL
